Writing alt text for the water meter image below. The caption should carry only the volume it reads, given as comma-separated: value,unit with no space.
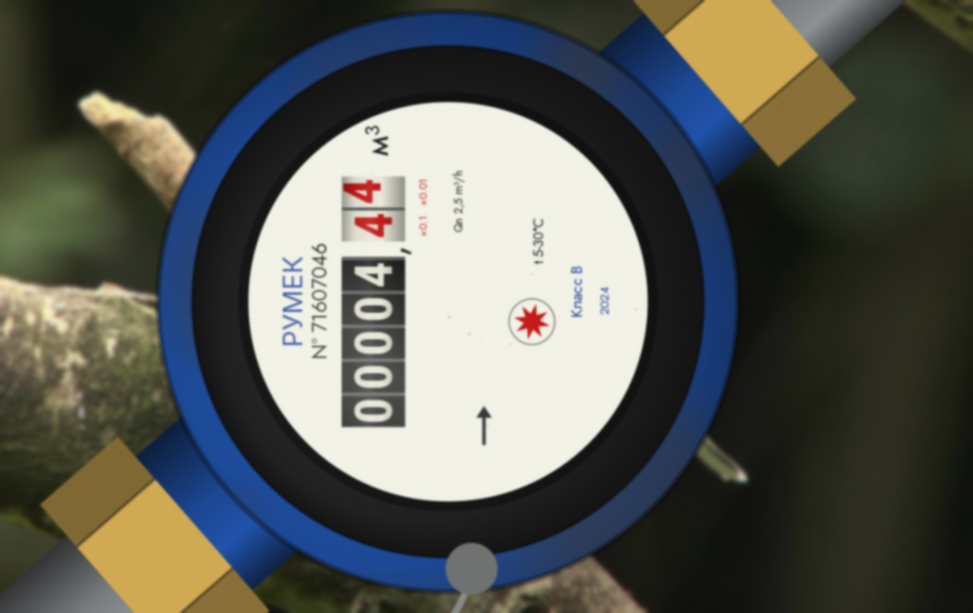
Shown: 4.44,m³
